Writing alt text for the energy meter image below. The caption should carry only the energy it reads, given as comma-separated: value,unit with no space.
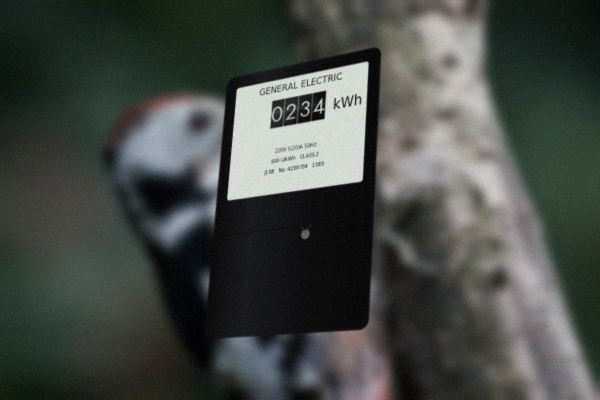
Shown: 234,kWh
